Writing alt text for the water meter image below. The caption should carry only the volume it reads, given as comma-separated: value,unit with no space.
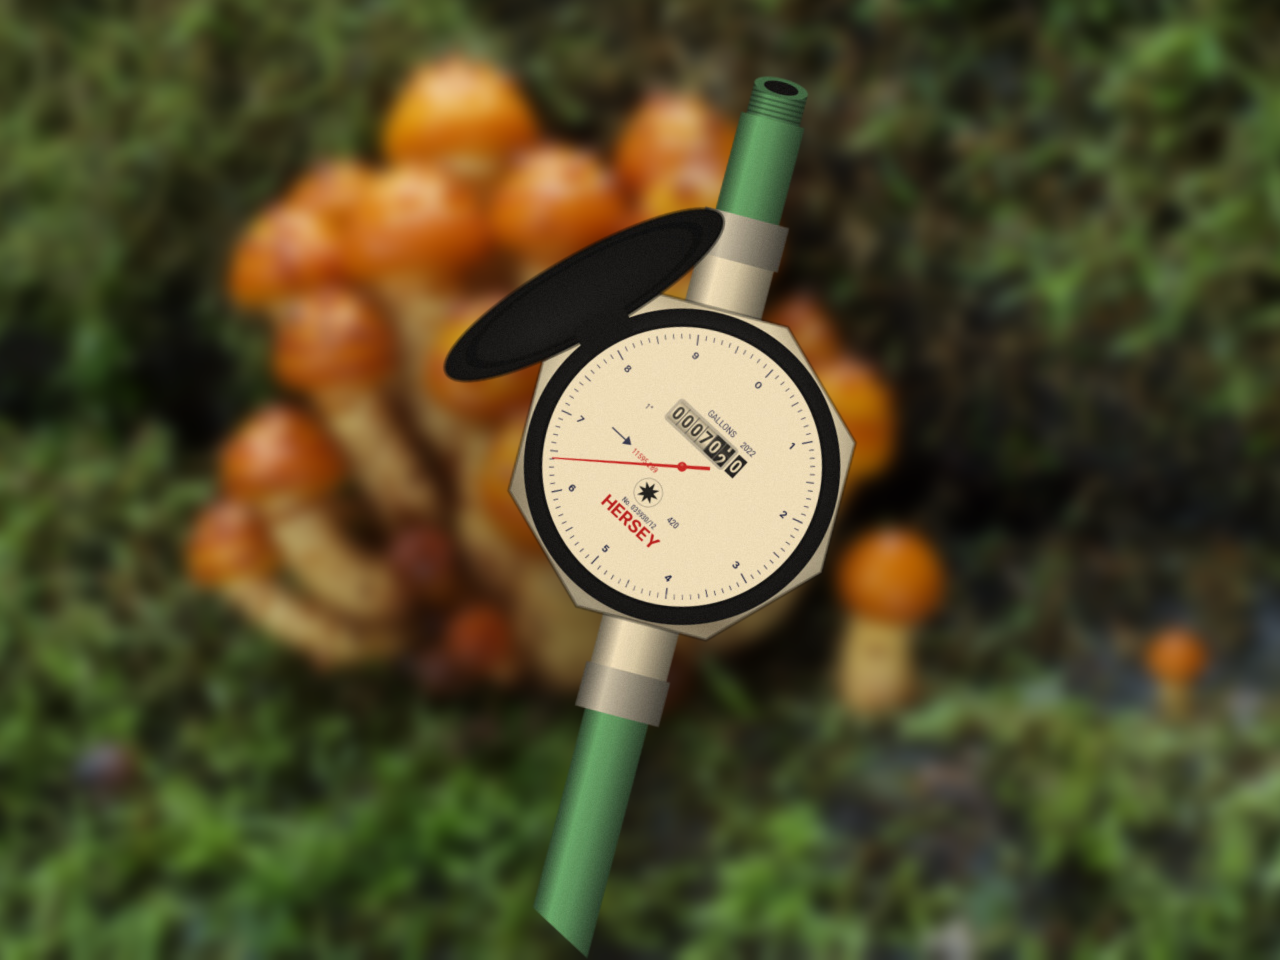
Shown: 7016.4,gal
